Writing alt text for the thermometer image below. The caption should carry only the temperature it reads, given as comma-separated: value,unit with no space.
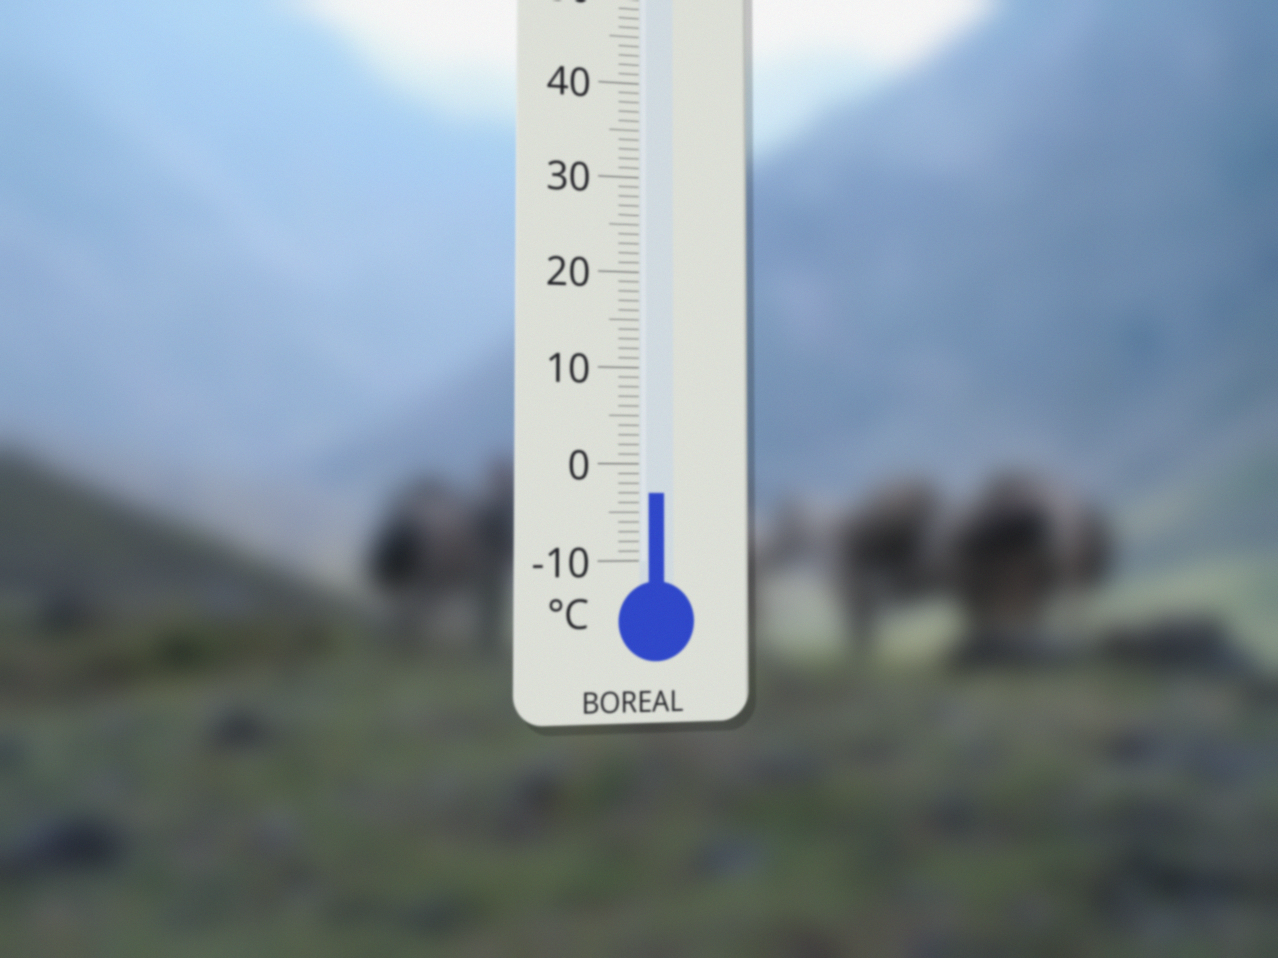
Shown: -3,°C
